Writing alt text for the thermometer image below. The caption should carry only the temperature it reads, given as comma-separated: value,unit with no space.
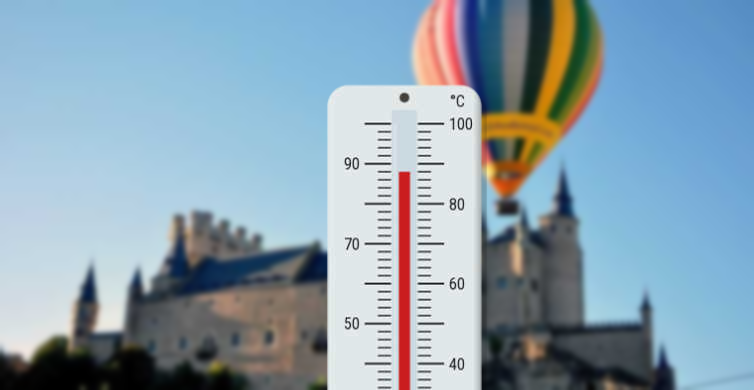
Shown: 88,°C
